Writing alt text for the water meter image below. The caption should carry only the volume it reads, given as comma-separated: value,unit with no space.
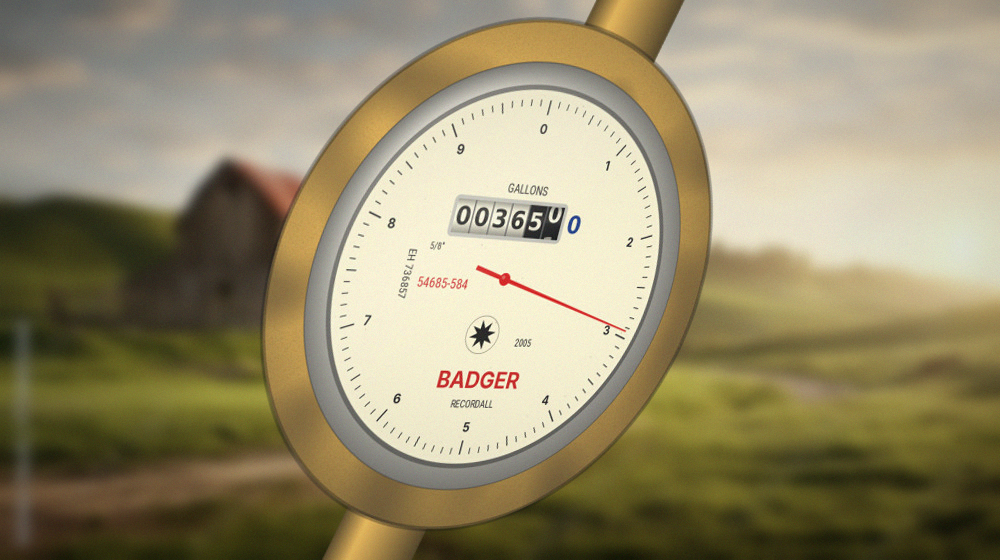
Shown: 36502.9,gal
